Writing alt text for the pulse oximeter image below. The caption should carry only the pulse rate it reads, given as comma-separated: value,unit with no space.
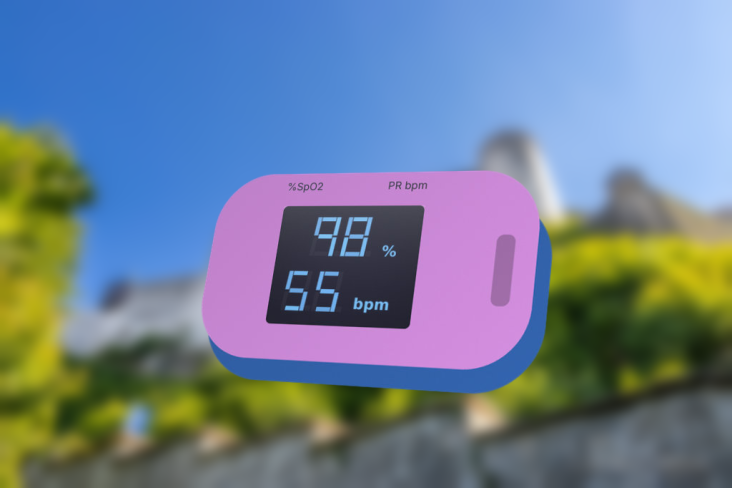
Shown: 55,bpm
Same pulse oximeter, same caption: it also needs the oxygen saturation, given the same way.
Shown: 98,%
